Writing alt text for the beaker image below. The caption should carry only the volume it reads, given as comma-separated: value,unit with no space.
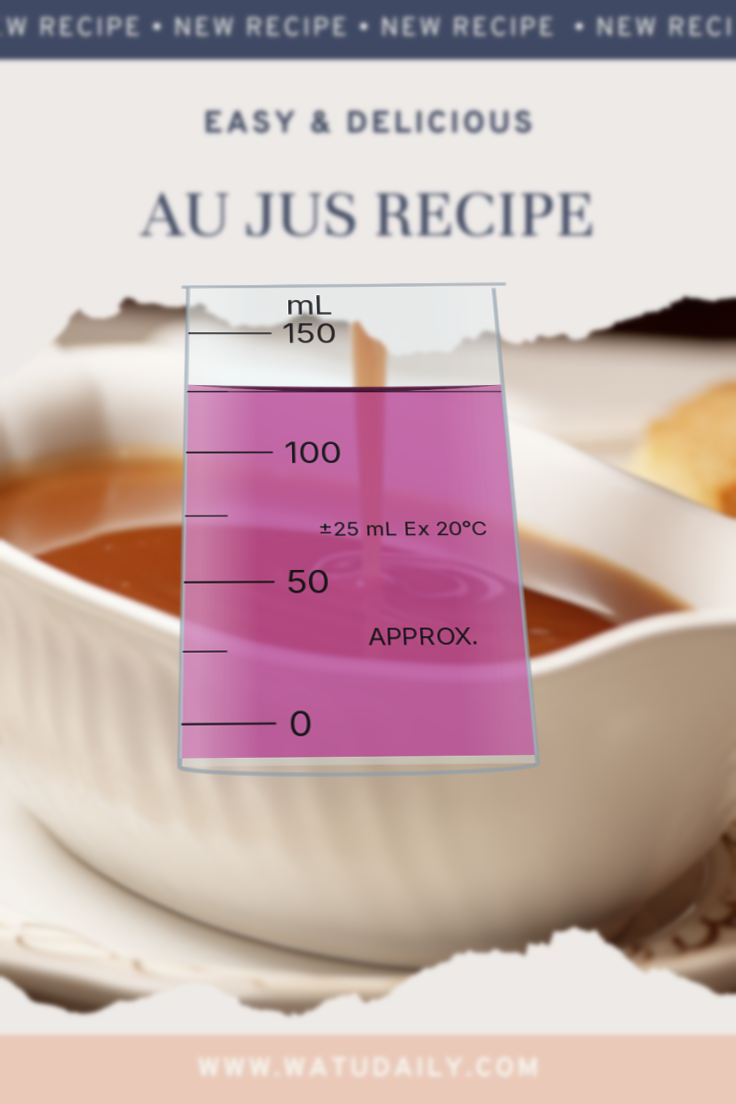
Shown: 125,mL
